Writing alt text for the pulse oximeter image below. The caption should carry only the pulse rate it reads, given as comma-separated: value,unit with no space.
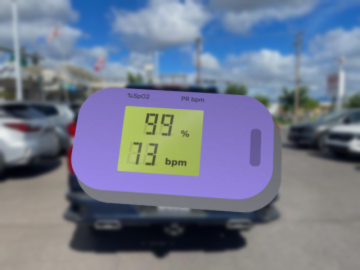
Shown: 73,bpm
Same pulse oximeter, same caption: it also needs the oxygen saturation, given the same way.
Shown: 99,%
